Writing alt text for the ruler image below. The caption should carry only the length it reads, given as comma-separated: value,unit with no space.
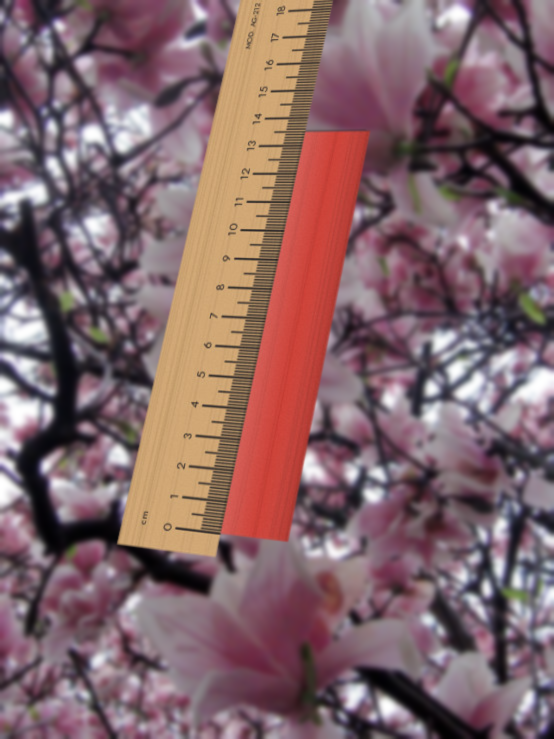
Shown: 13.5,cm
